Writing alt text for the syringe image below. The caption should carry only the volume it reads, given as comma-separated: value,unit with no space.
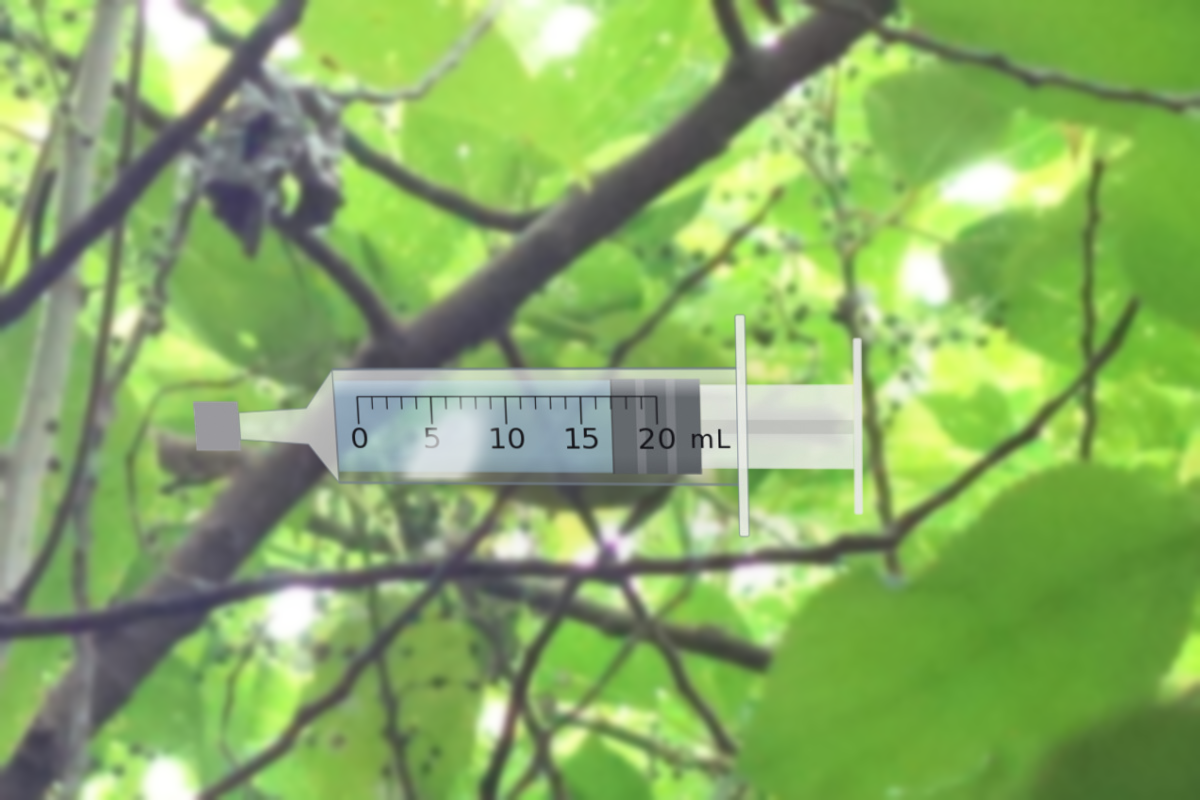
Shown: 17,mL
